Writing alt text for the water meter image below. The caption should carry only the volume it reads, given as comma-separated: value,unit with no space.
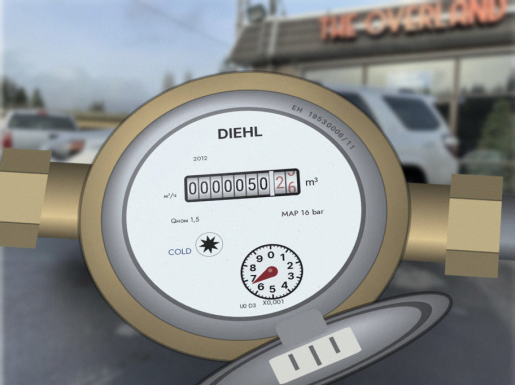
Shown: 50.256,m³
